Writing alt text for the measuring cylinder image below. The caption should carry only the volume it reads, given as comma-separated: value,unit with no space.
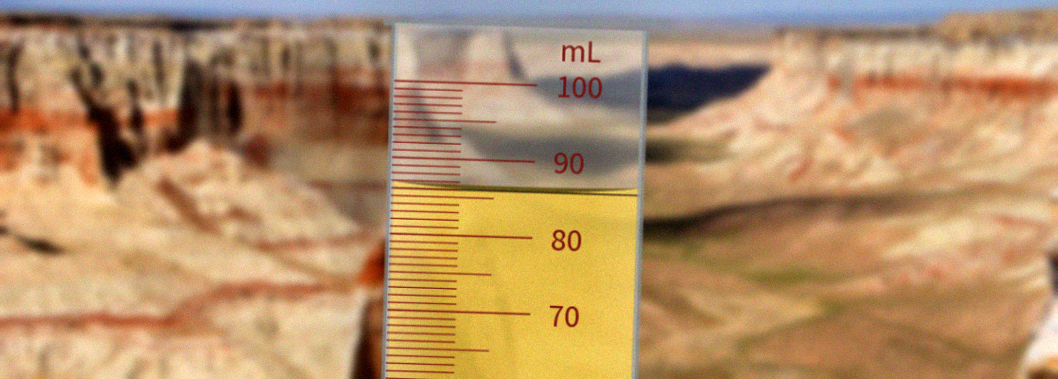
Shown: 86,mL
